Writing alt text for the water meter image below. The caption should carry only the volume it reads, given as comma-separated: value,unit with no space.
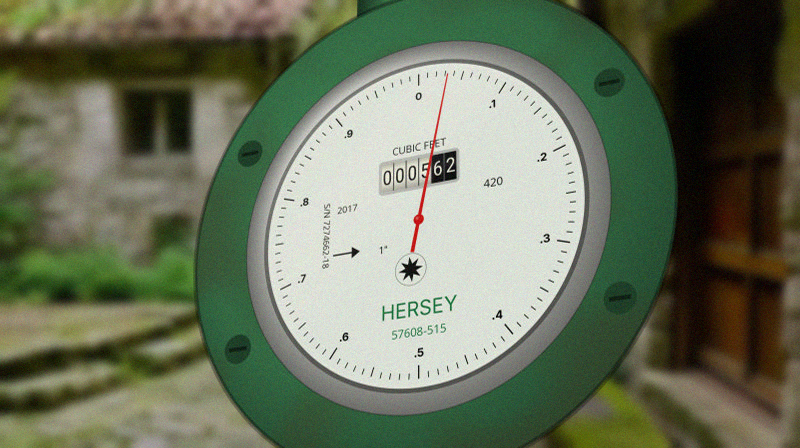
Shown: 562.03,ft³
